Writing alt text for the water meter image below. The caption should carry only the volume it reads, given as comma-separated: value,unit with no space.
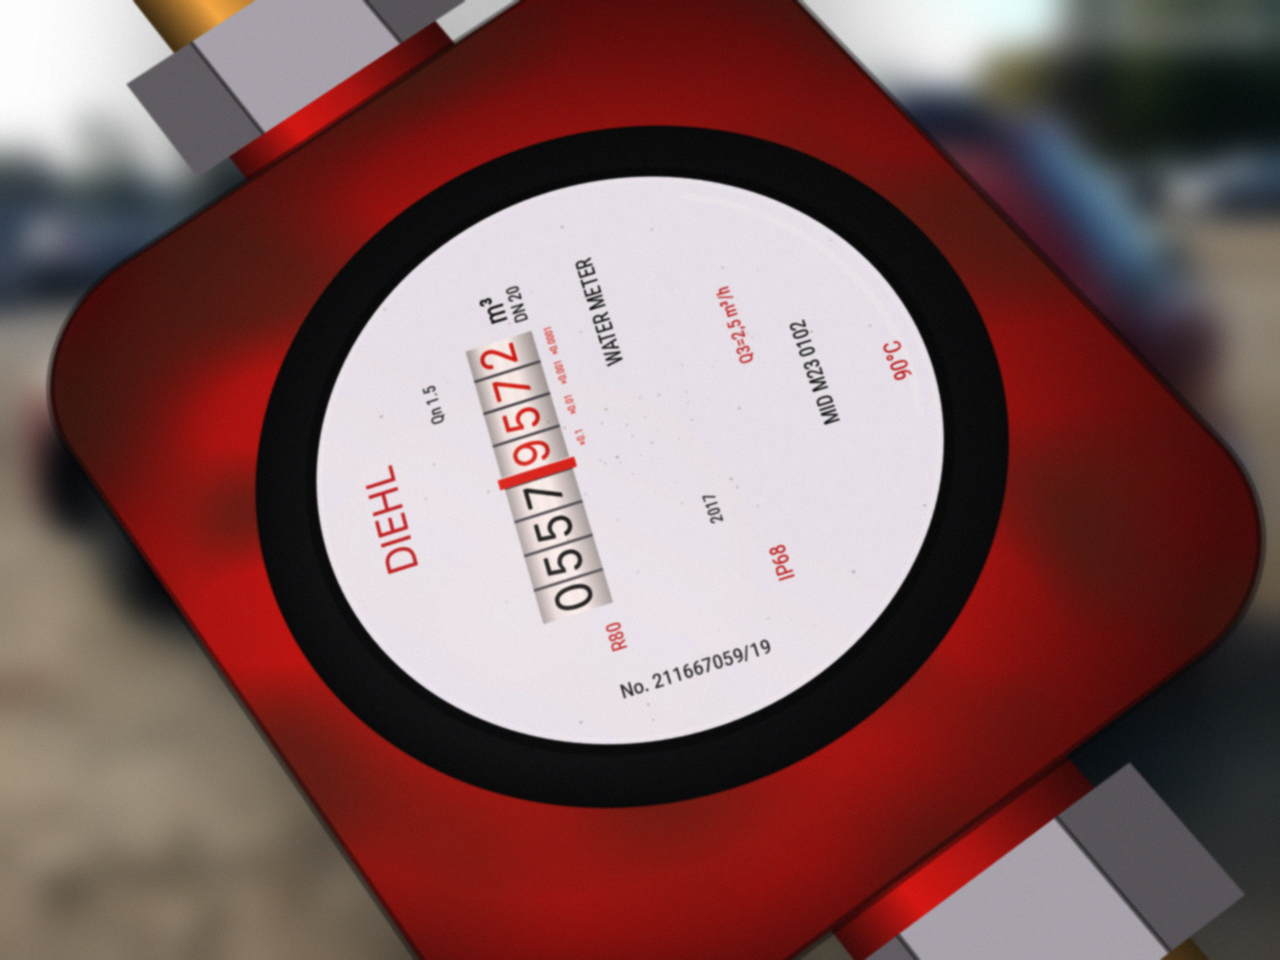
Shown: 557.9572,m³
